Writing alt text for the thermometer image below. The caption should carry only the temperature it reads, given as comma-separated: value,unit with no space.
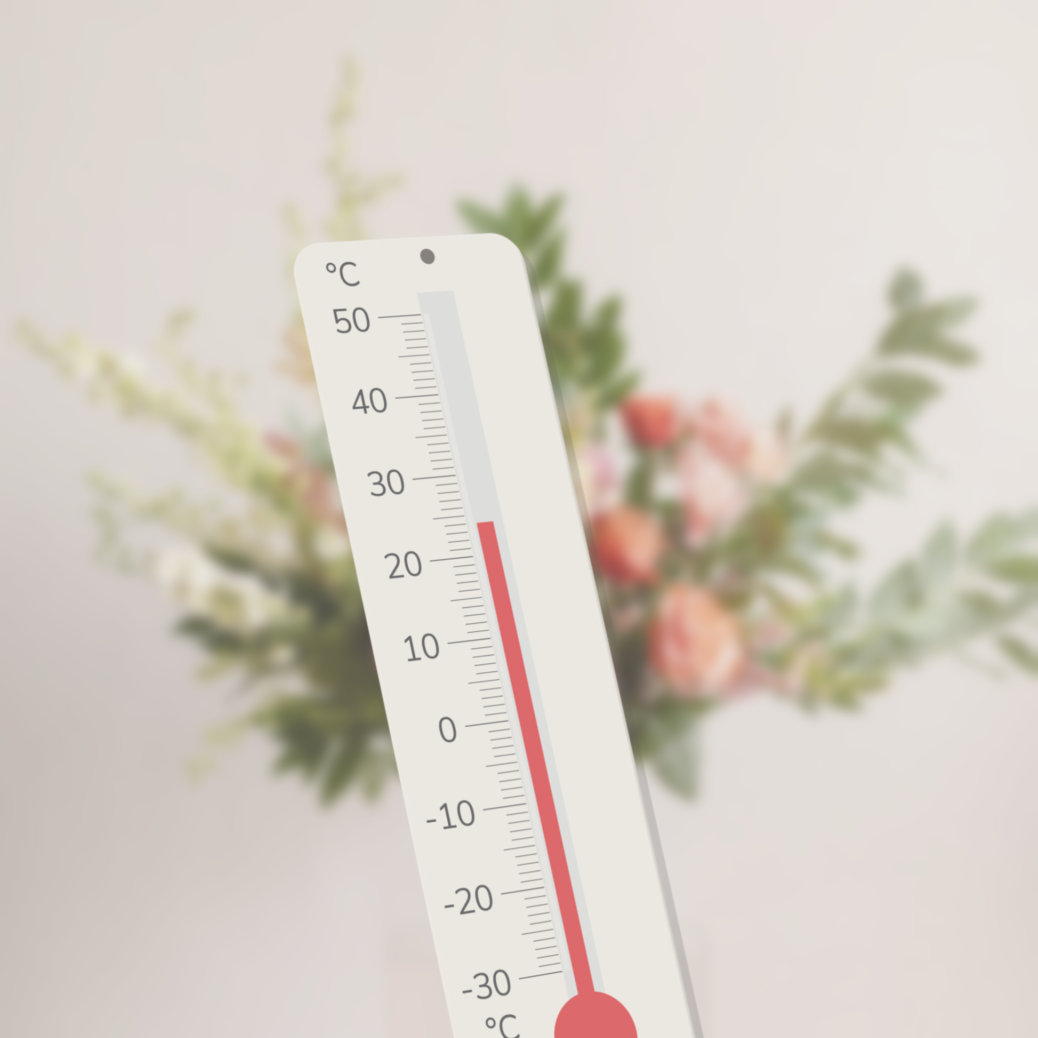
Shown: 24,°C
